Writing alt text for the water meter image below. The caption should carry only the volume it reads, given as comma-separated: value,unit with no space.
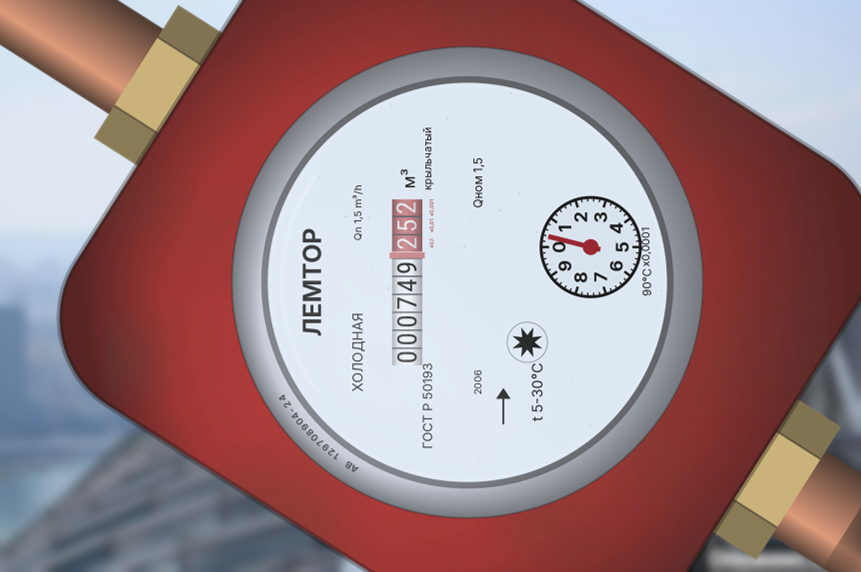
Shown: 749.2520,m³
